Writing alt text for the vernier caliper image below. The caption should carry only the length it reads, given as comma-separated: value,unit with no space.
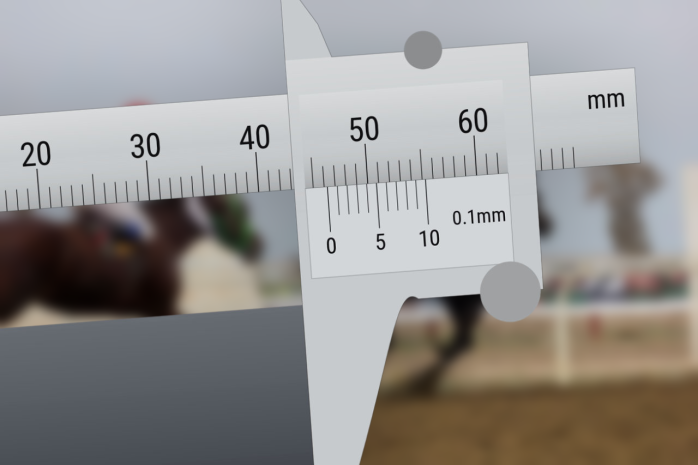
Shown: 46.3,mm
